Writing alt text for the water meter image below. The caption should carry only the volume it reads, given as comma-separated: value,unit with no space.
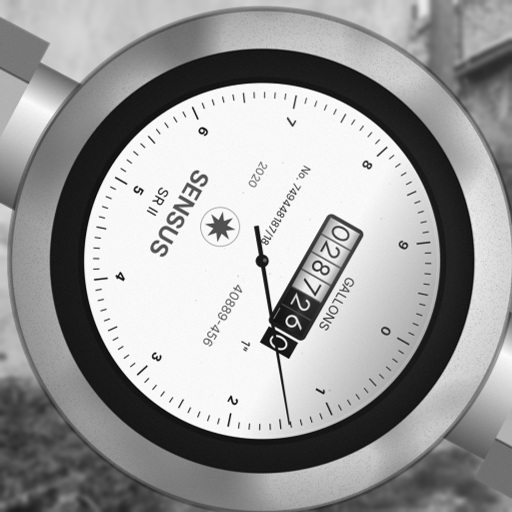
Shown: 287261.4,gal
